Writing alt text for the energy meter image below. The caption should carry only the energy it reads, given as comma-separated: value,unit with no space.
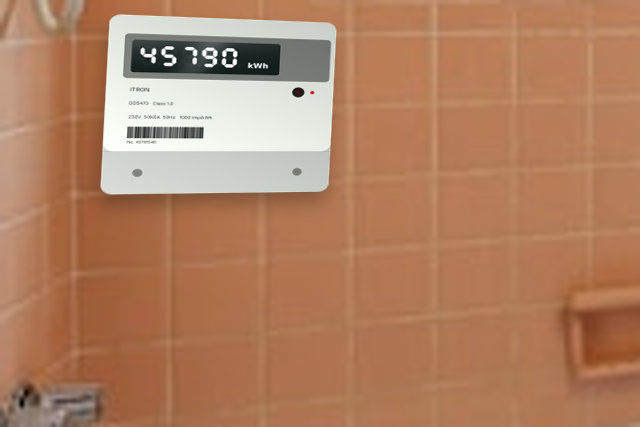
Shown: 45790,kWh
